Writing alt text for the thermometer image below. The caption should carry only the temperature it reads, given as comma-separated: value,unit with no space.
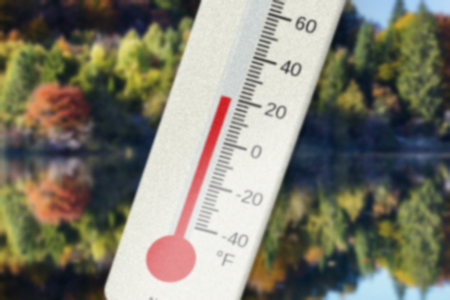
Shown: 20,°F
